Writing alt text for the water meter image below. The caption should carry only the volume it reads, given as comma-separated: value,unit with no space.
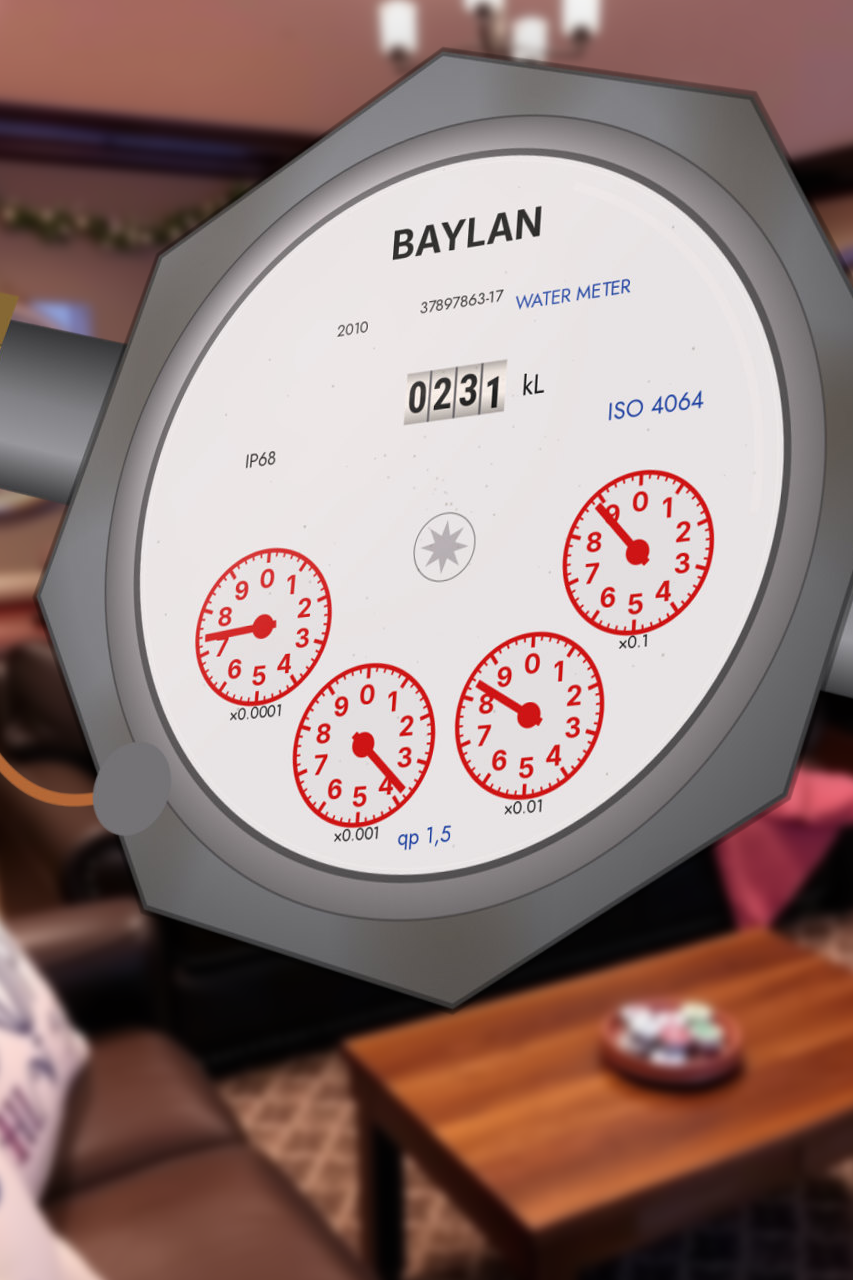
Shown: 230.8837,kL
